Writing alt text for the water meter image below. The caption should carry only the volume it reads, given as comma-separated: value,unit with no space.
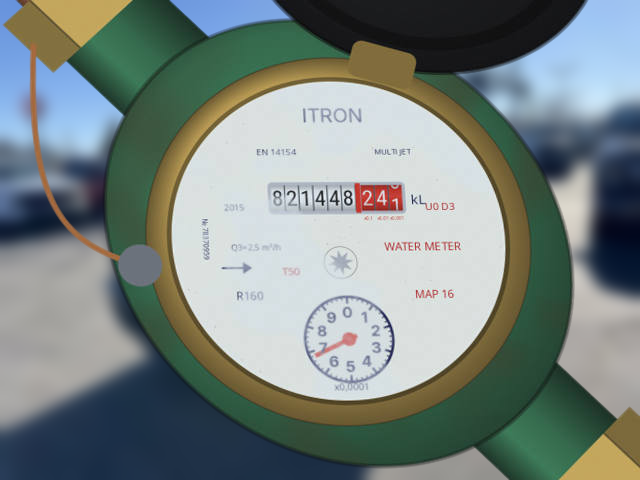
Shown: 821448.2406,kL
